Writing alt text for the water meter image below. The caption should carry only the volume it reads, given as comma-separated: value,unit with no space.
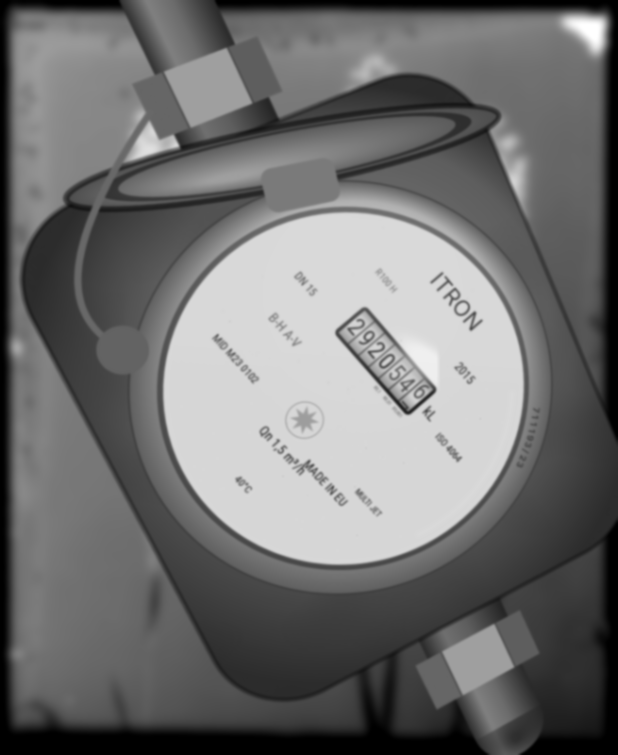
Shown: 2920.546,kL
